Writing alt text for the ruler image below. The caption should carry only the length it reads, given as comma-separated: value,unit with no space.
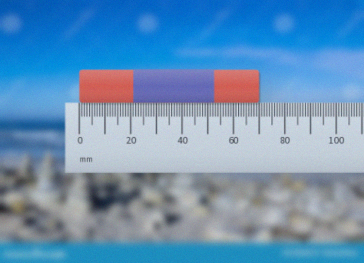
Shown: 70,mm
